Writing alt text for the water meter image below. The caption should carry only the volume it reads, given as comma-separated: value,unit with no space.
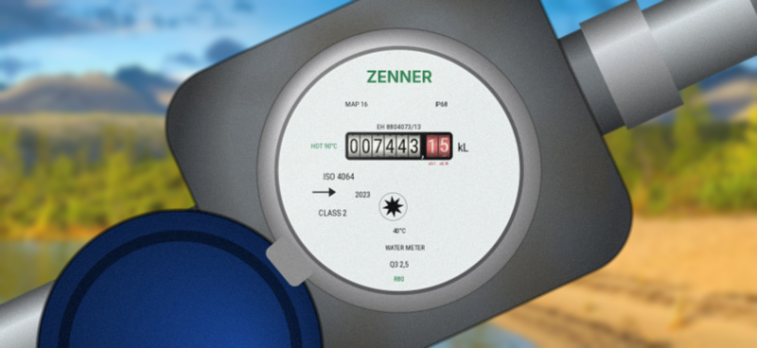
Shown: 7443.15,kL
